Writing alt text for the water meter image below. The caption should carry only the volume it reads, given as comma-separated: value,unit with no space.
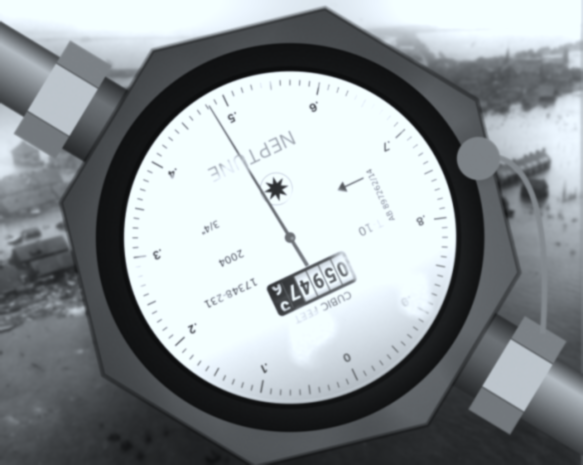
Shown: 59475.48,ft³
